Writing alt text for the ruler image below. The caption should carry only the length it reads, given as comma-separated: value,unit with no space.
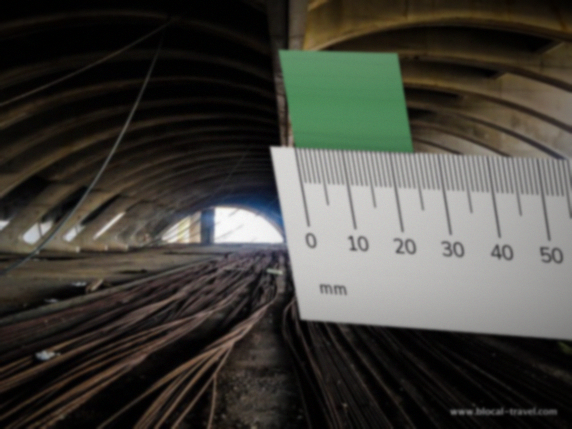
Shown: 25,mm
